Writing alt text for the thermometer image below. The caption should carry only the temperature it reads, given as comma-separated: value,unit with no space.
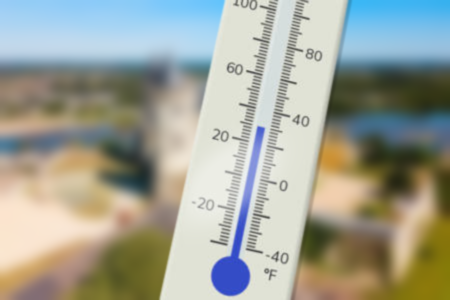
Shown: 30,°F
